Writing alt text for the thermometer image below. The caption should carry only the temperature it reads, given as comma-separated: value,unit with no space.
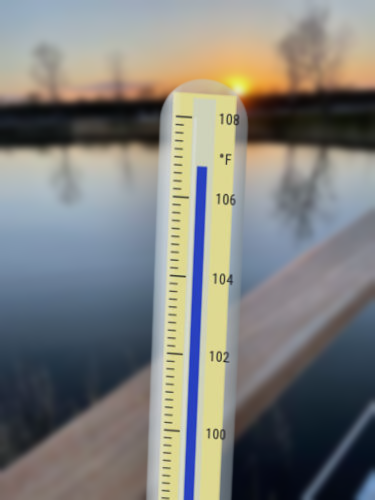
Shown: 106.8,°F
